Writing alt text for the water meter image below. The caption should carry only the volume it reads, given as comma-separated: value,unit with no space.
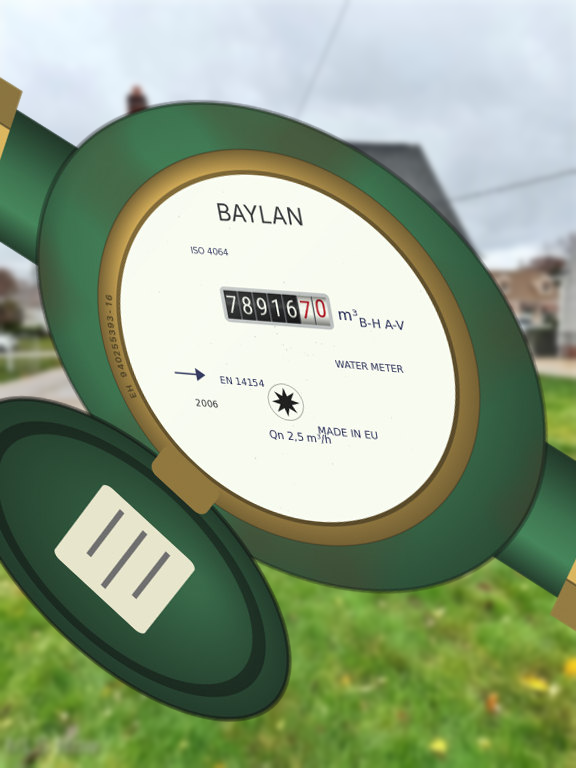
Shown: 78916.70,m³
